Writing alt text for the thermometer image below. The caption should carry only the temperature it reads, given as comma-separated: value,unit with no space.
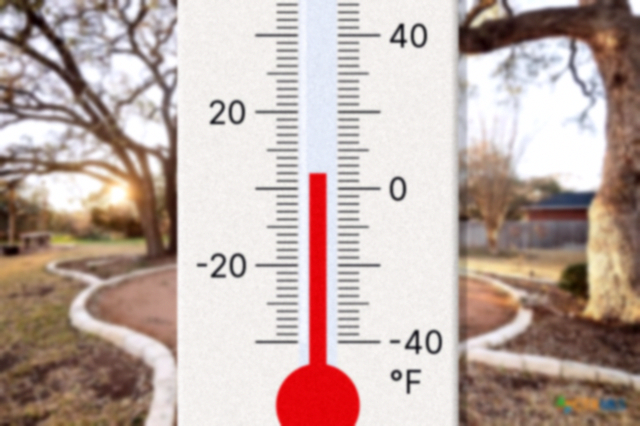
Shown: 4,°F
